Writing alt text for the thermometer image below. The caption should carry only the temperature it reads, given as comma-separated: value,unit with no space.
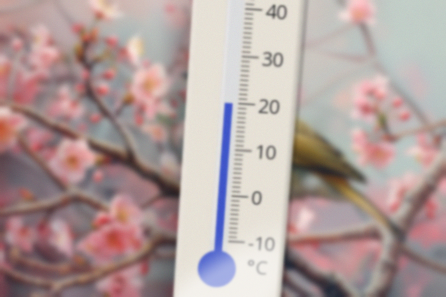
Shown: 20,°C
